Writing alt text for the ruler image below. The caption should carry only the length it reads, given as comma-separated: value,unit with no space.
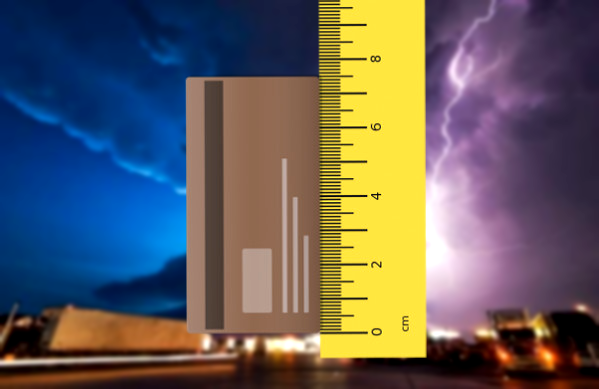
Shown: 7.5,cm
